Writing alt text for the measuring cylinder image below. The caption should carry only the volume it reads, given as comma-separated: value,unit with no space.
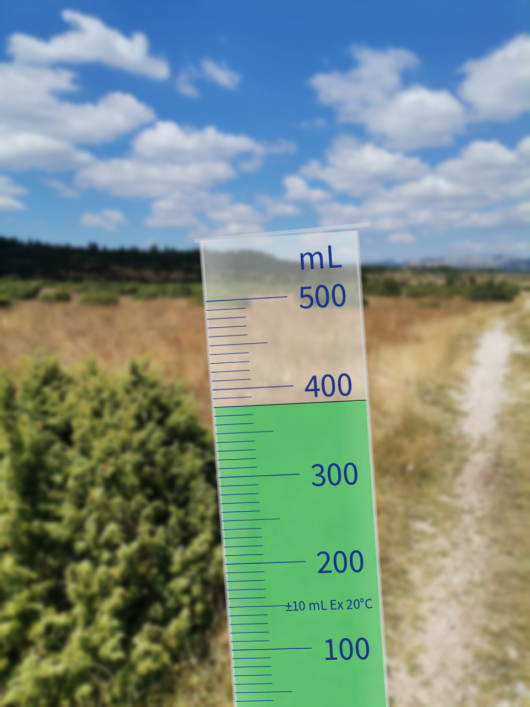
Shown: 380,mL
